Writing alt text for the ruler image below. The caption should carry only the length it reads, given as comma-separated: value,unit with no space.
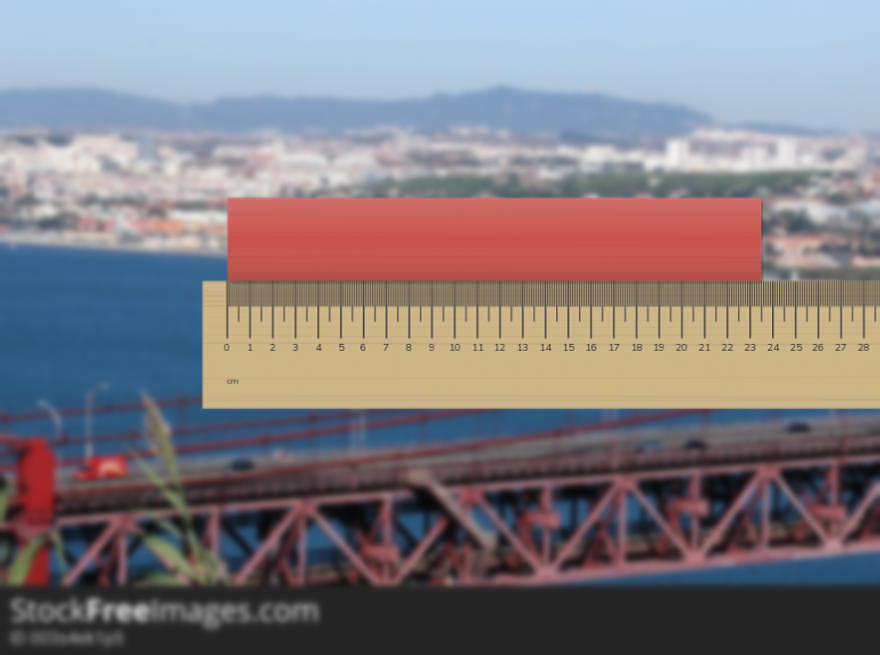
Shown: 23.5,cm
